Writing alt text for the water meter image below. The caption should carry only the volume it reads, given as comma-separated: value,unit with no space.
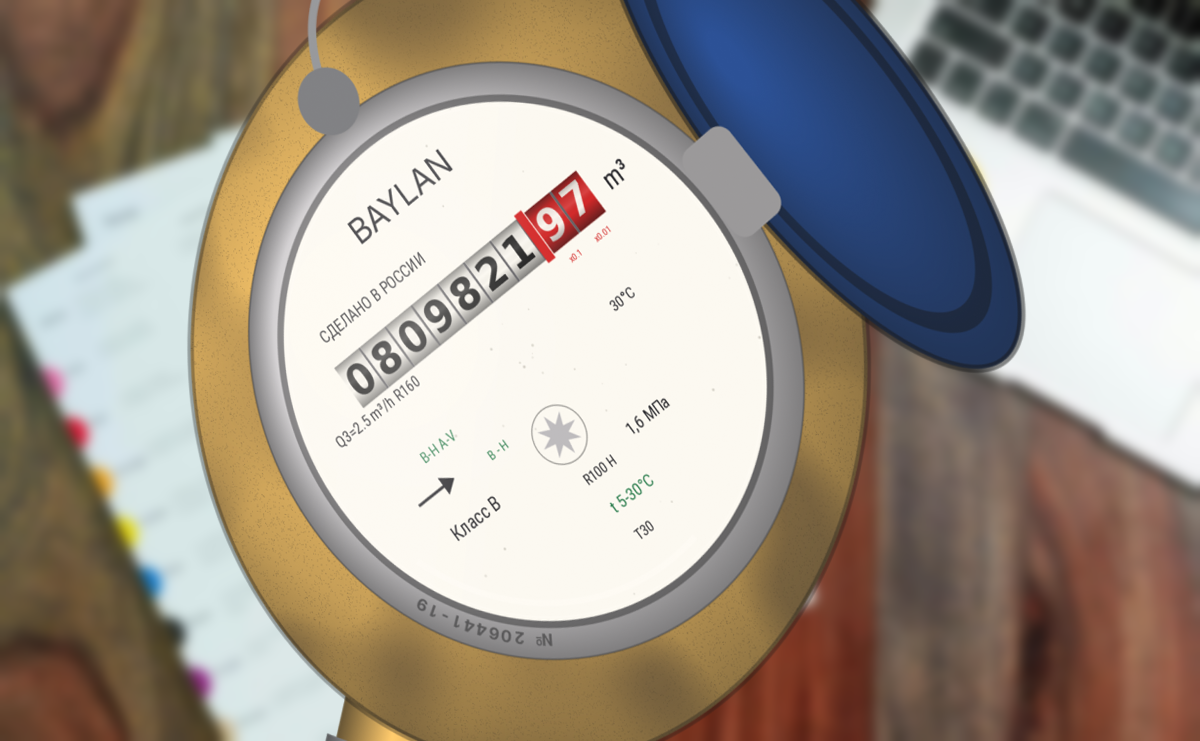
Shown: 809821.97,m³
